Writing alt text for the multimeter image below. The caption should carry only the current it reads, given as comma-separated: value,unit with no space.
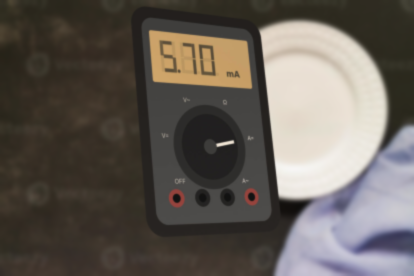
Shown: 5.70,mA
